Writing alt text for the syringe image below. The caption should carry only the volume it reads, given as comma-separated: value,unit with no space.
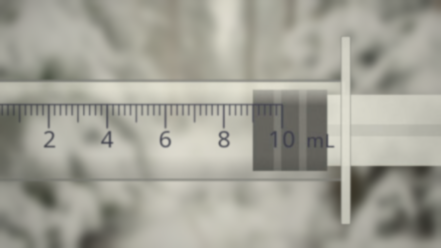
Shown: 9,mL
